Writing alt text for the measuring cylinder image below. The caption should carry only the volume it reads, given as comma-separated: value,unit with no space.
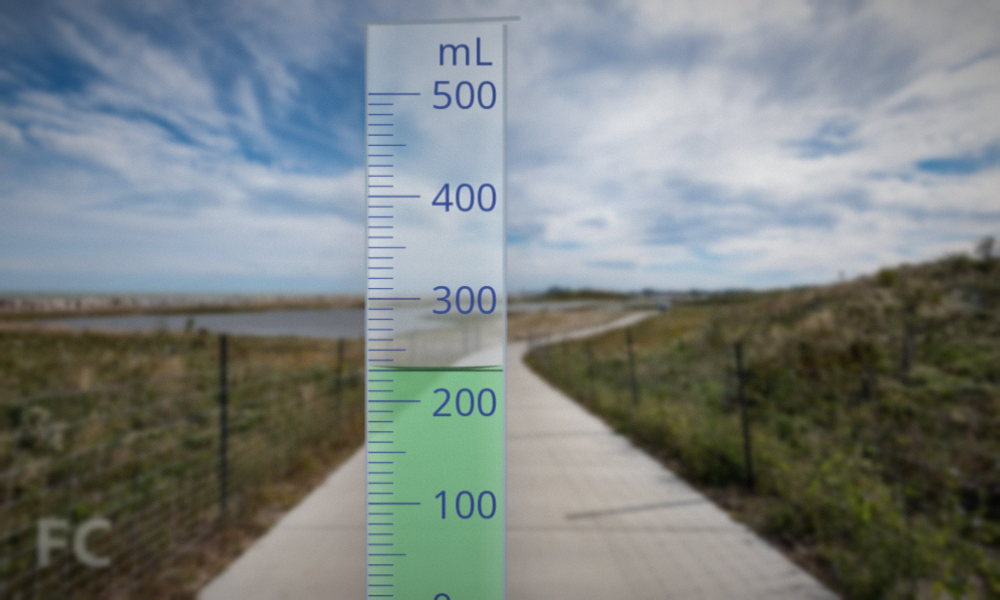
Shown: 230,mL
